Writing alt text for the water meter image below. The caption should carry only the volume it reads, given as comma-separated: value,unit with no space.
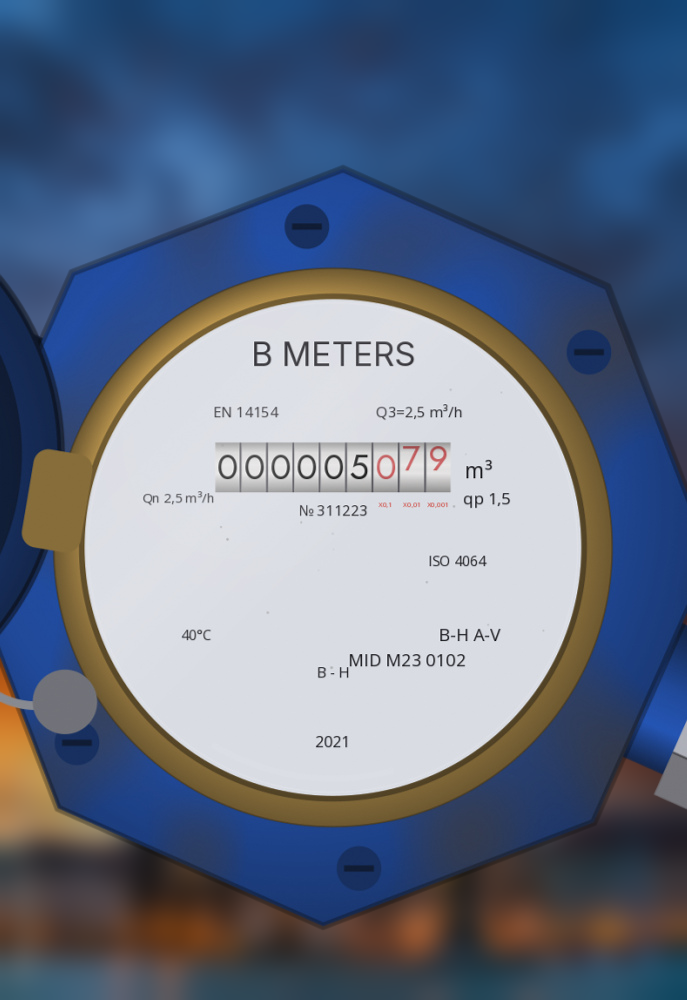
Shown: 5.079,m³
